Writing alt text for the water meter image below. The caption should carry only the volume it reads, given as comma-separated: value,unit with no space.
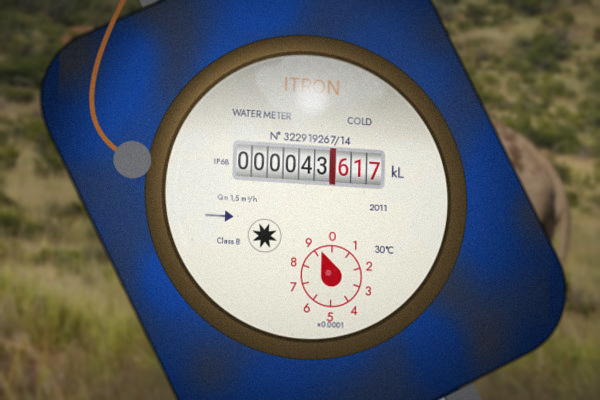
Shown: 43.6169,kL
